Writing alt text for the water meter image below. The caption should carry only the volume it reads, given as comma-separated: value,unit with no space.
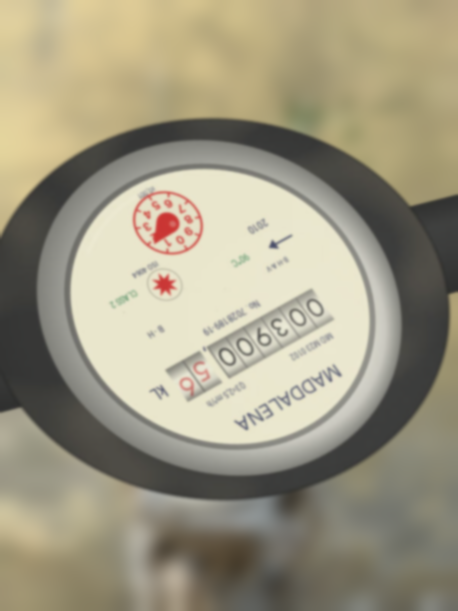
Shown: 3900.561,kL
